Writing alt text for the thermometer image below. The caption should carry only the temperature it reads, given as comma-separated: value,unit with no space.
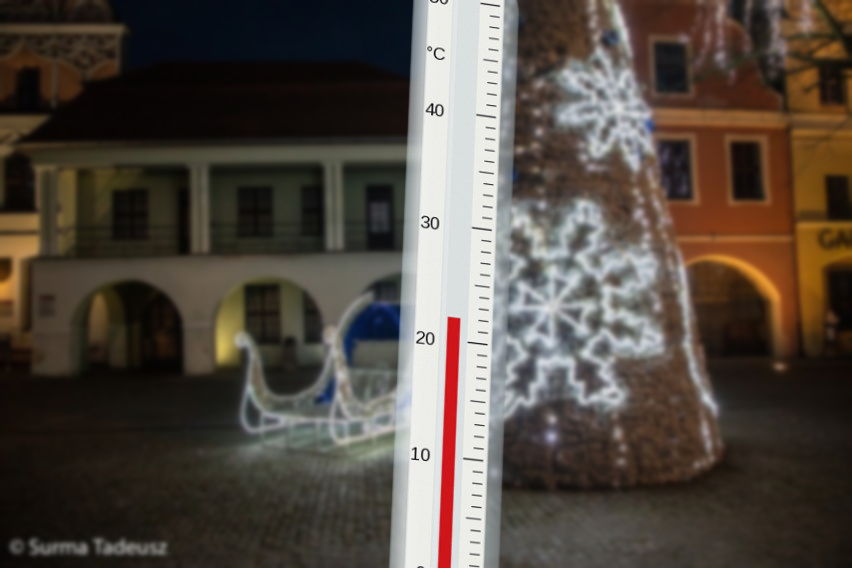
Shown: 22,°C
